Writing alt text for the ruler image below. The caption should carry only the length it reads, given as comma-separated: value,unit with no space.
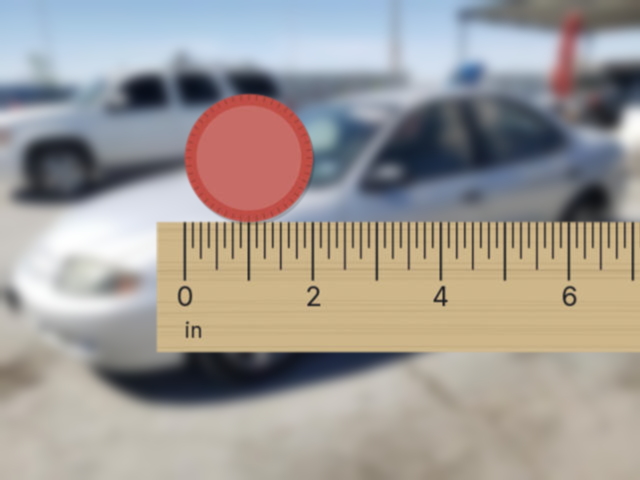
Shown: 2,in
